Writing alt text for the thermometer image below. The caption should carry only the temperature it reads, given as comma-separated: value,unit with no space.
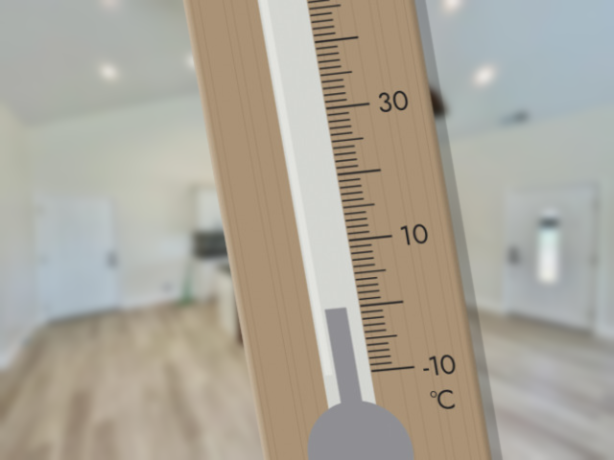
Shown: 0,°C
